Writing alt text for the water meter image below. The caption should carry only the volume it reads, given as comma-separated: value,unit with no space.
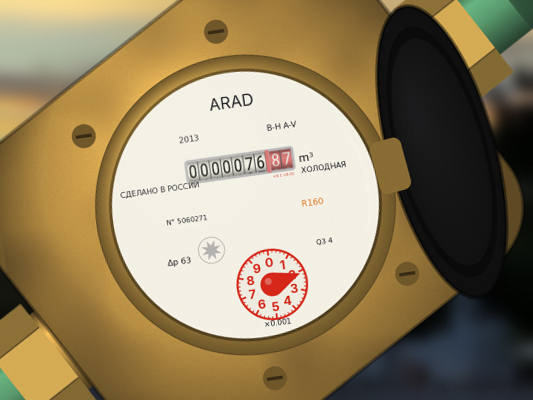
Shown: 76.872,m³
